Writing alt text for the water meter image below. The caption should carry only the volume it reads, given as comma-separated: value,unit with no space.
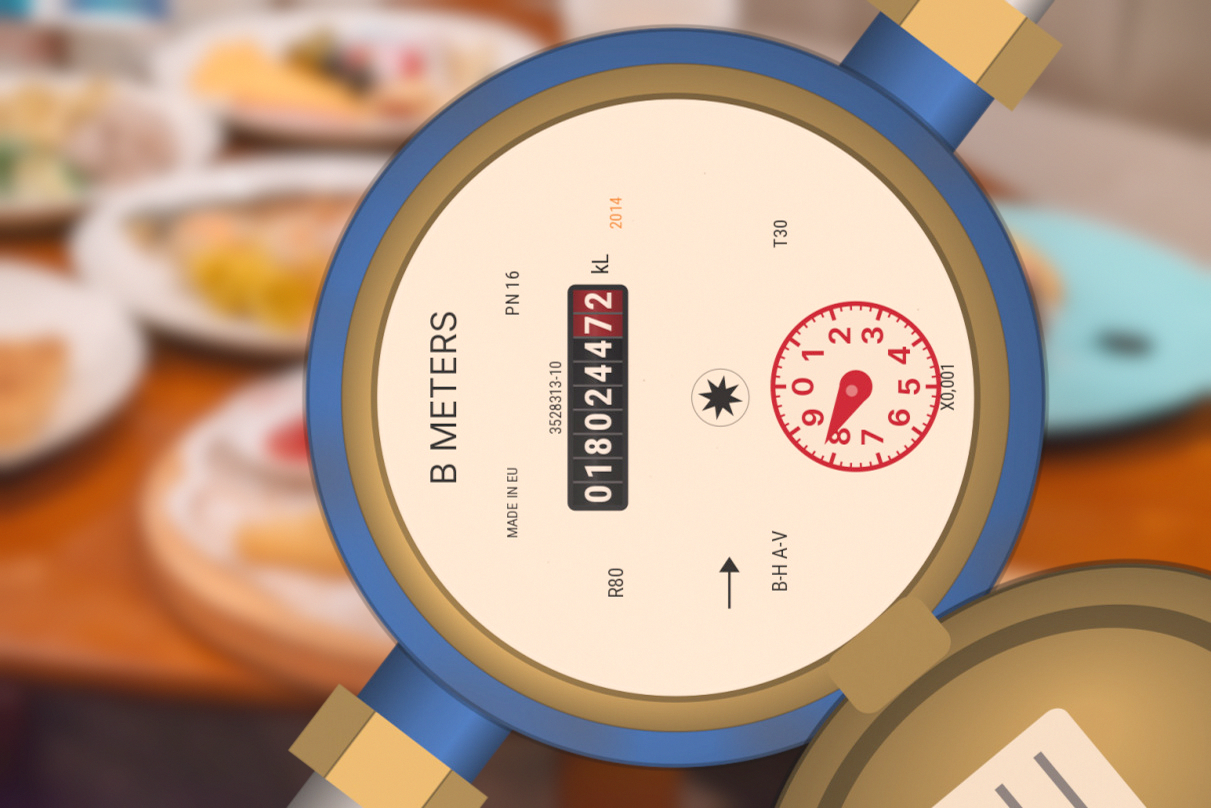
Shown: 180244.728,kL
